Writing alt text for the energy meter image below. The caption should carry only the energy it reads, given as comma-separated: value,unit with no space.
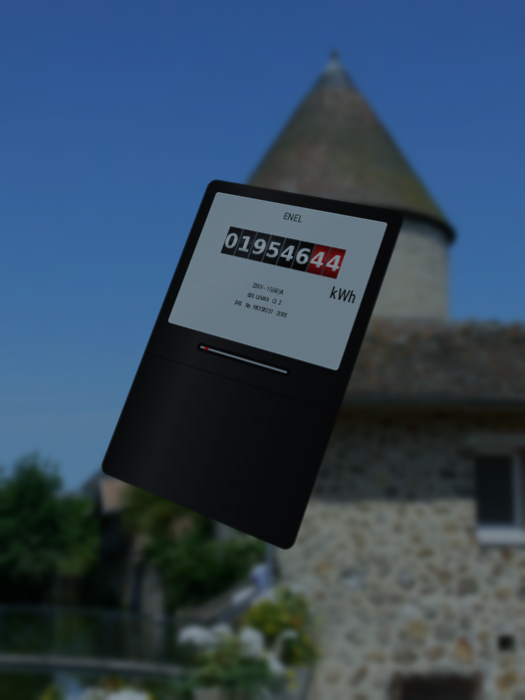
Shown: 19546.44,kWh
